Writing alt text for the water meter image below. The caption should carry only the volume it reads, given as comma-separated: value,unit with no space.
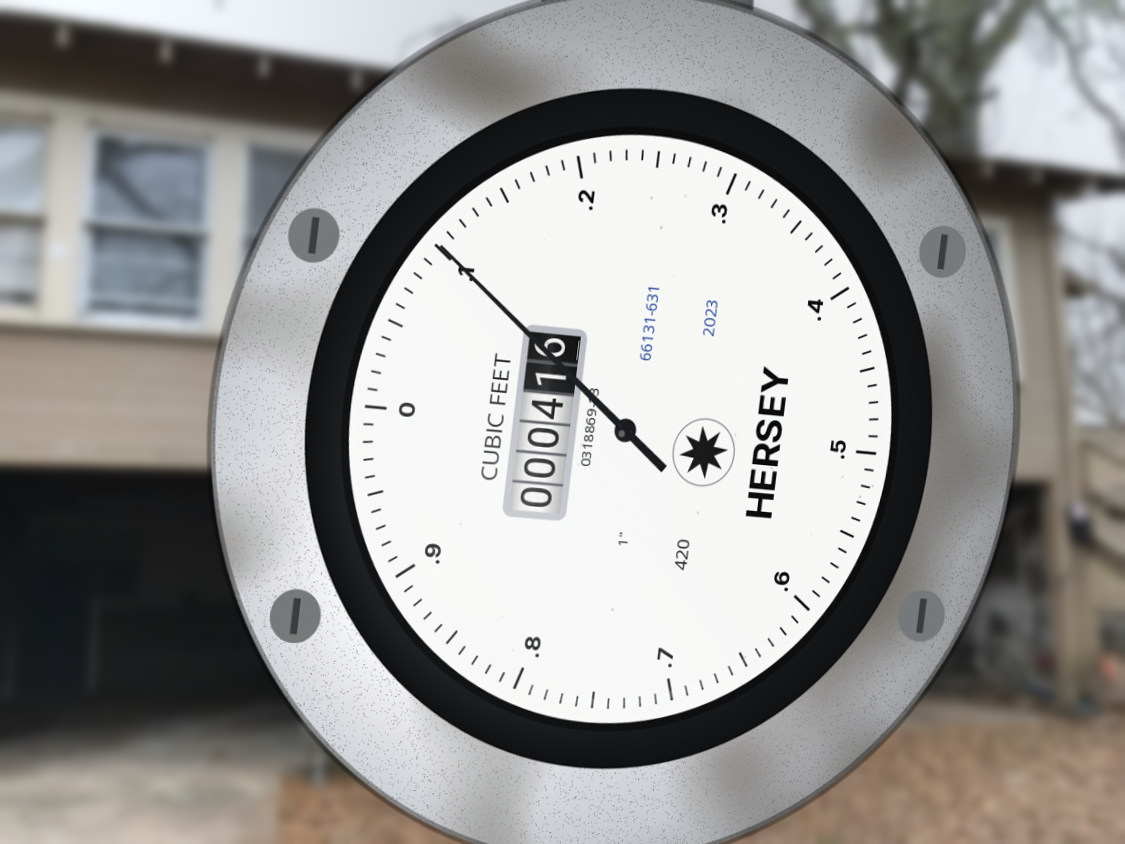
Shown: 416.10,ft³
